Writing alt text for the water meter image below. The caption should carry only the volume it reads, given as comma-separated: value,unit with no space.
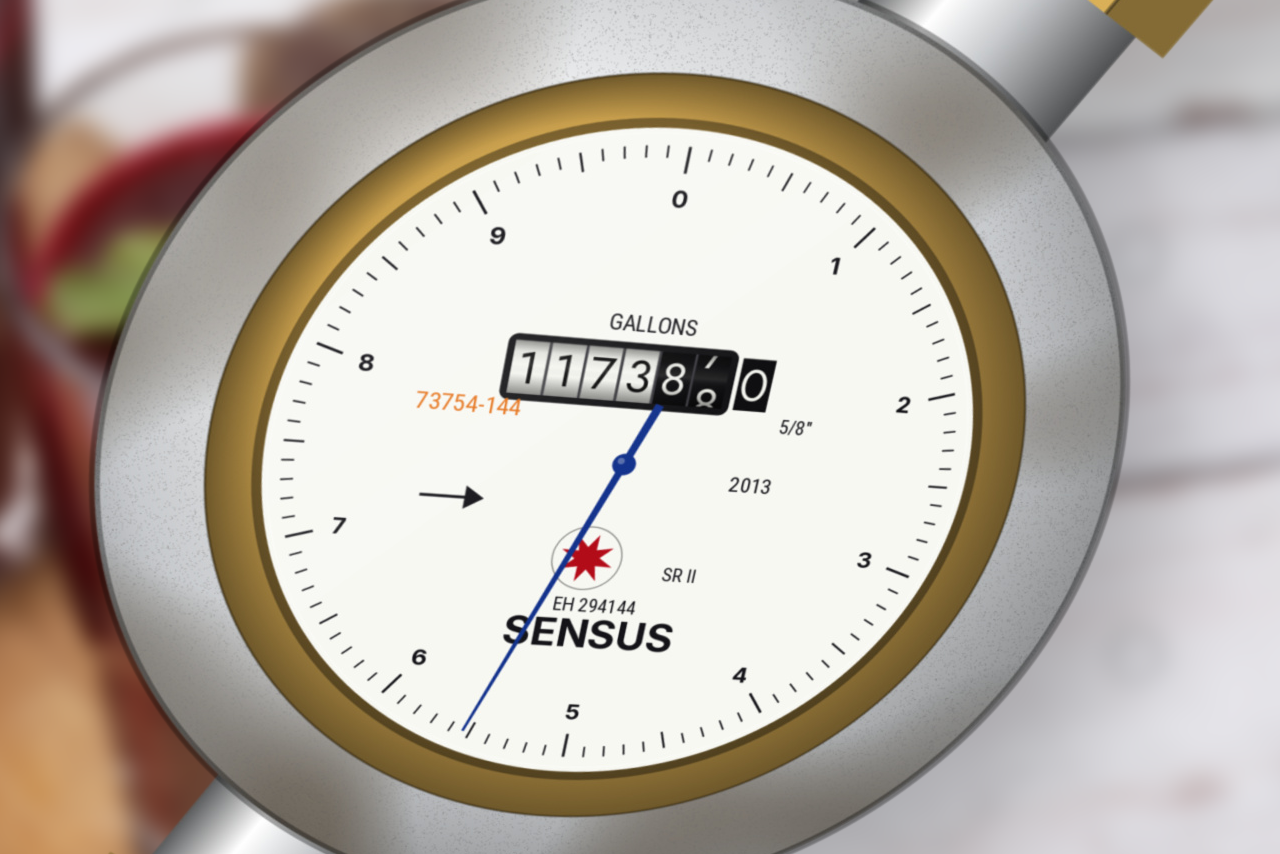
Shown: 1173875.5,gal
